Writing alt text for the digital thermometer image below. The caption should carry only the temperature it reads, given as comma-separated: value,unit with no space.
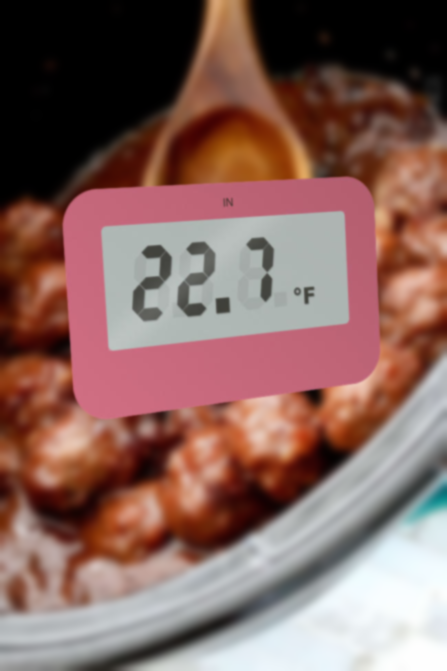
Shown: 22.7,°F
